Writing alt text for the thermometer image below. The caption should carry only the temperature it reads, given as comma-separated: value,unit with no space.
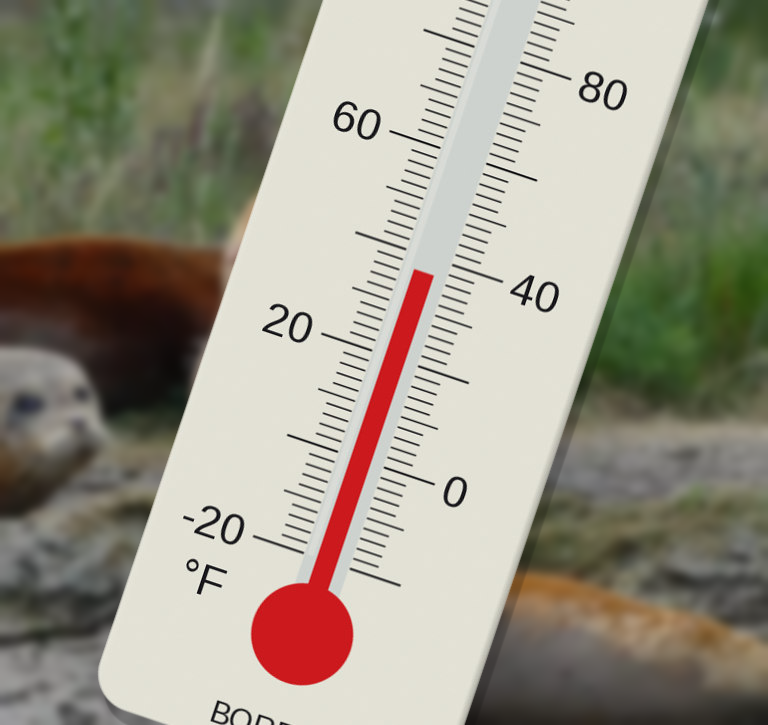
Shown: 37,°F
